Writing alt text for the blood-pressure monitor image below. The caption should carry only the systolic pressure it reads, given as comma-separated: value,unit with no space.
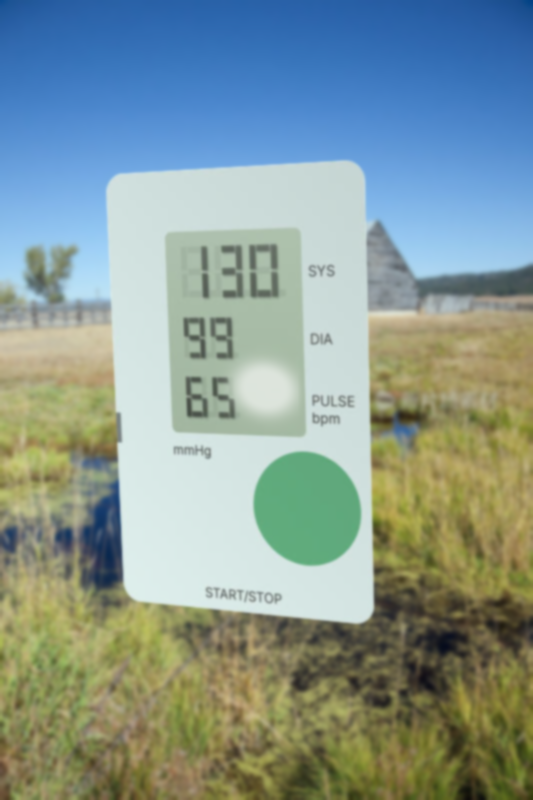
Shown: 130,mmHg
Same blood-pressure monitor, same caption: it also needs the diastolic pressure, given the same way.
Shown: 99,mmHg
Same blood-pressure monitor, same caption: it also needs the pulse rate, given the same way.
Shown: 65,bpm
